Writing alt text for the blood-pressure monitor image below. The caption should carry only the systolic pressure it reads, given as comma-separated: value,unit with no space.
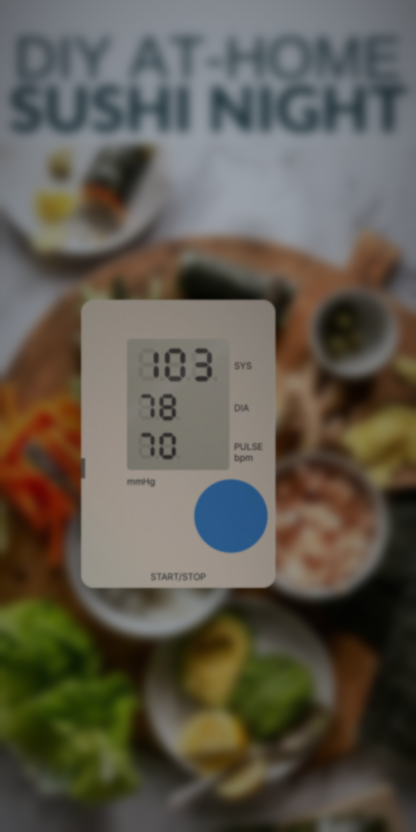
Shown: 103,mmHg
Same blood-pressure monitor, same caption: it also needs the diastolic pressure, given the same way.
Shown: 78,mmHg
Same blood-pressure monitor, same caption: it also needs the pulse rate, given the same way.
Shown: 70,bpm
